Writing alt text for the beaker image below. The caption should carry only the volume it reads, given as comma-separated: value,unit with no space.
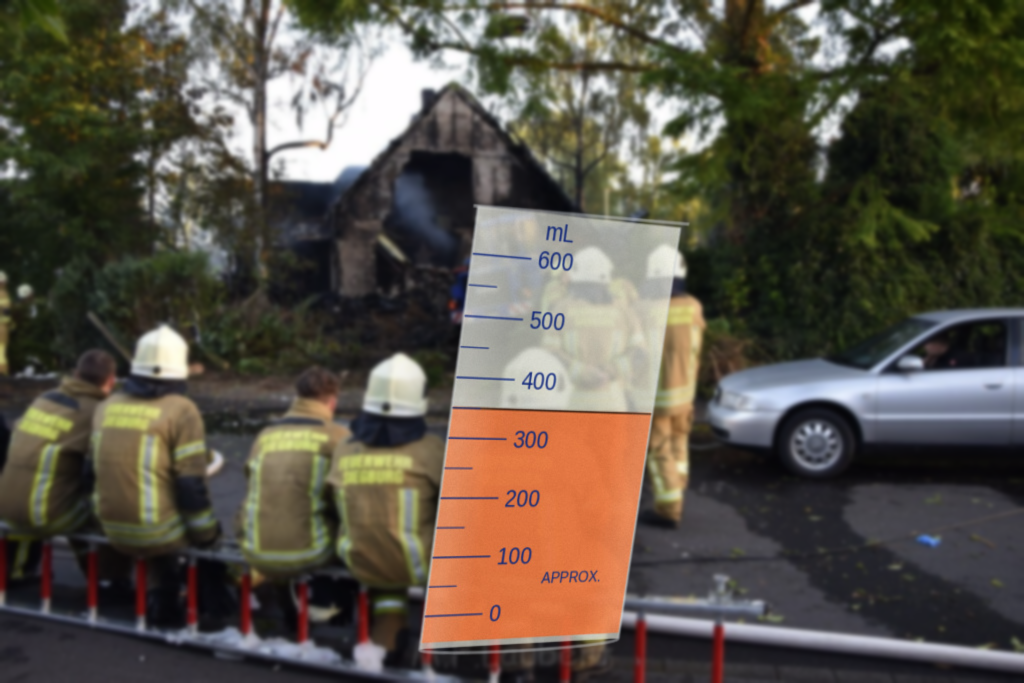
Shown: 350,mL
